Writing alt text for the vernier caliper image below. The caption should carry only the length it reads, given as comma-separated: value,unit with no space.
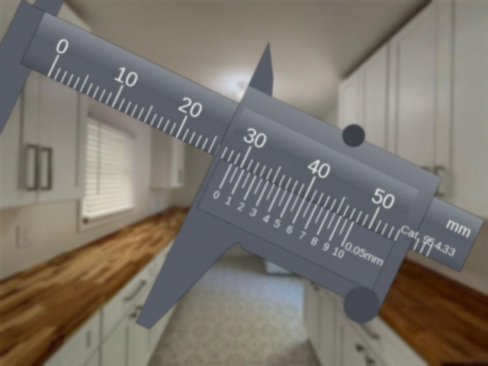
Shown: 28.6,mm
